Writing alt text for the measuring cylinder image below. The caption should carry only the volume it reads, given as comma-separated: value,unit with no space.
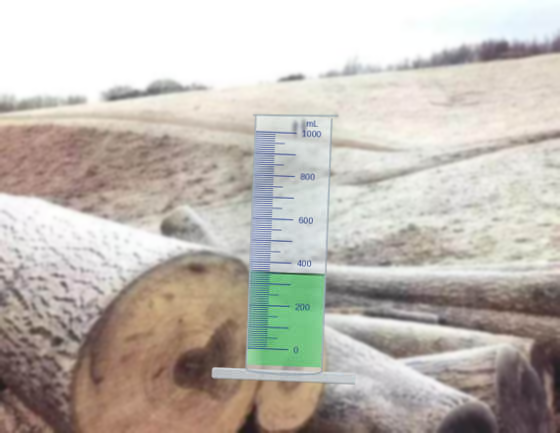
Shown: 350,mL
